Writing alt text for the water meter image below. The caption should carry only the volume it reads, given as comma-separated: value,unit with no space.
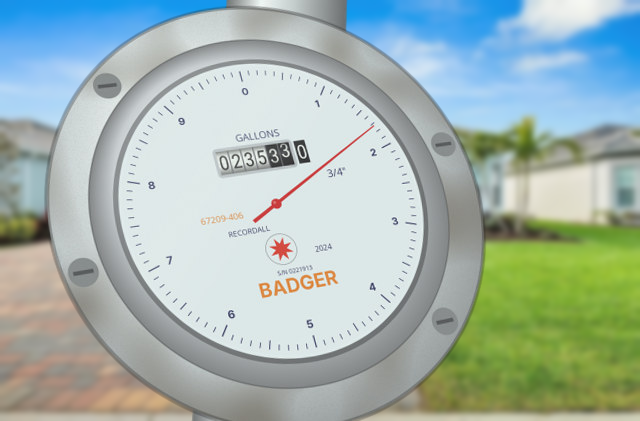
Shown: 235331.7,gal
